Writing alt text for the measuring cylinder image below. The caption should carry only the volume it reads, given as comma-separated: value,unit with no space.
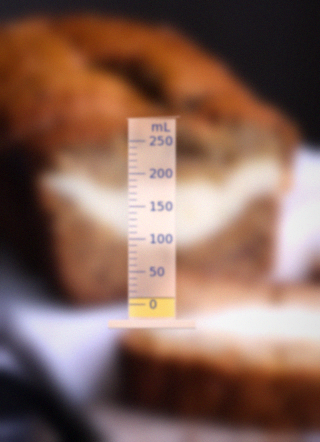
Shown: 10,mL
